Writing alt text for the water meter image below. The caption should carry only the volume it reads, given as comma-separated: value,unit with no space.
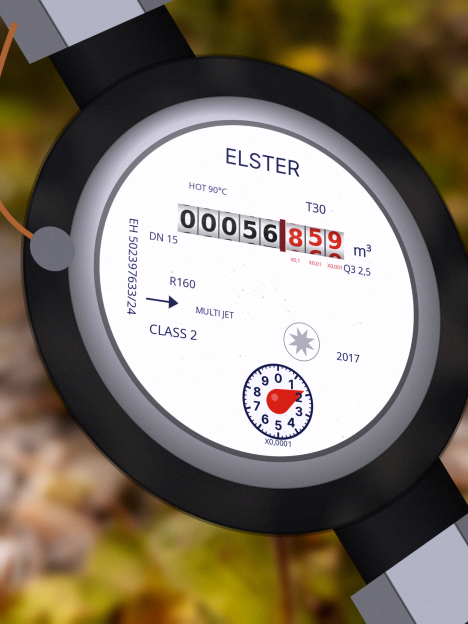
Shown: 56.8591,m³
